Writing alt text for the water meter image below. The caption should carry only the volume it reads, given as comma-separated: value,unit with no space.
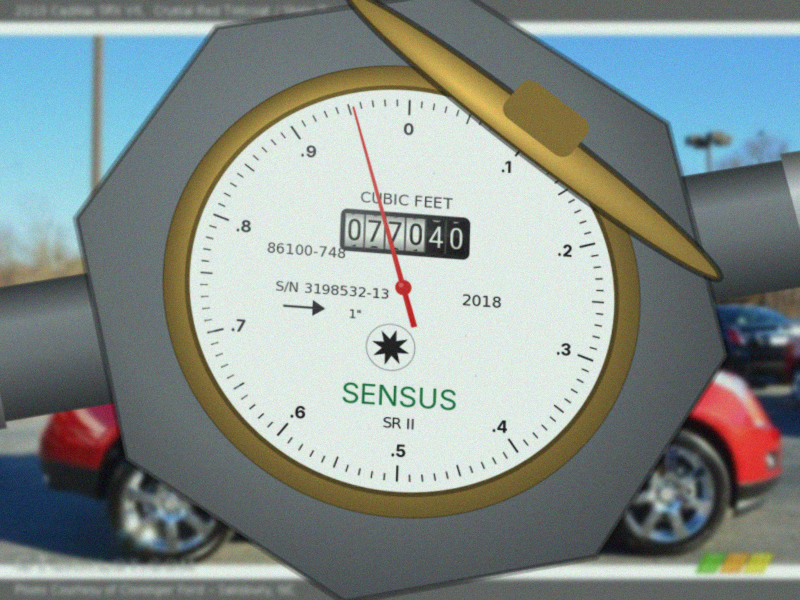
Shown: 77039.95,ft³
